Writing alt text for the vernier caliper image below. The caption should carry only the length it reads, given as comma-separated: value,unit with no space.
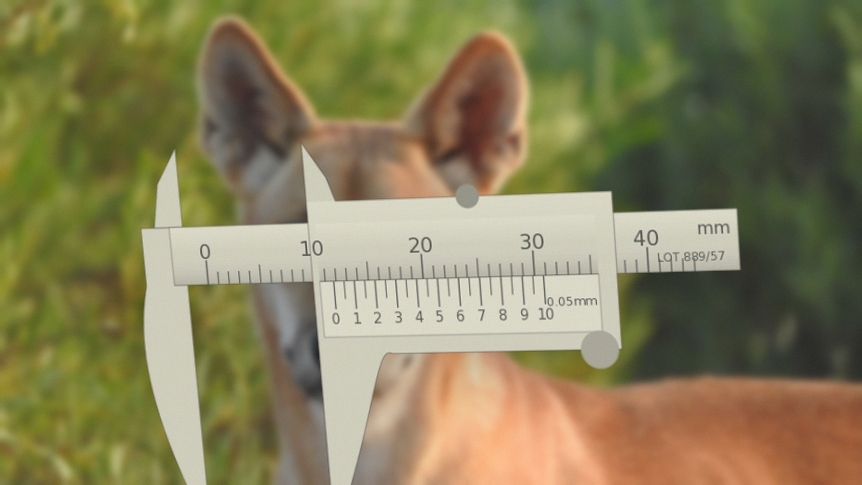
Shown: 11.8,mm
